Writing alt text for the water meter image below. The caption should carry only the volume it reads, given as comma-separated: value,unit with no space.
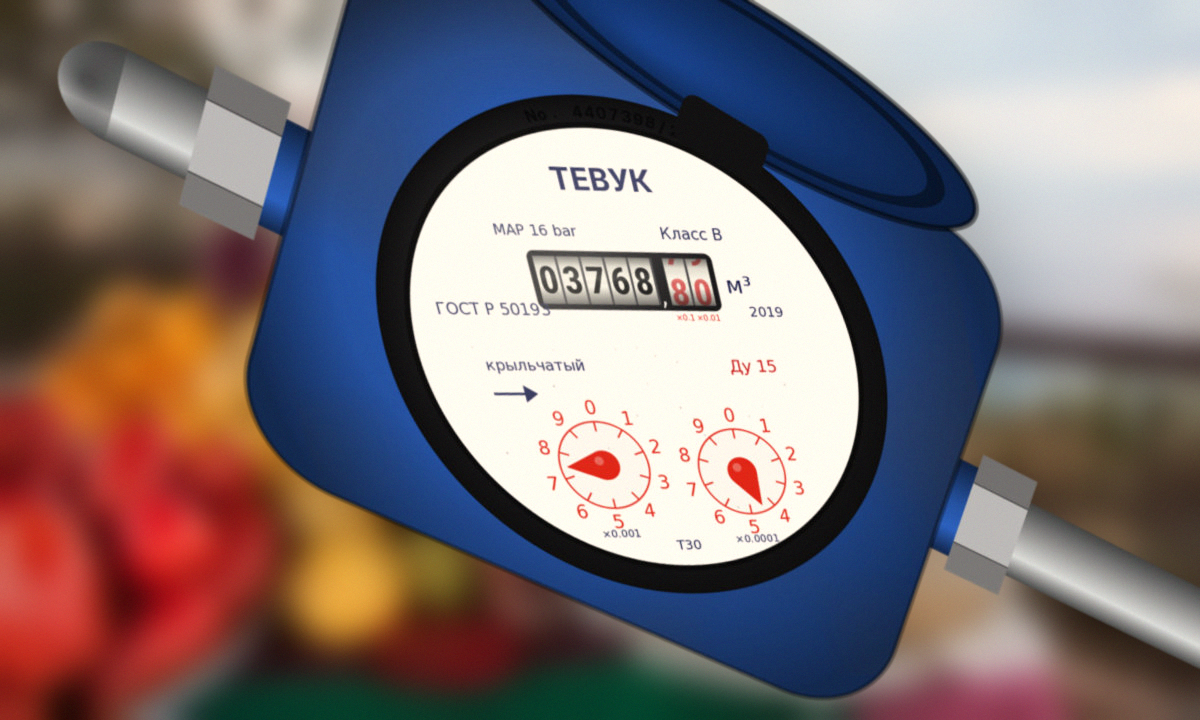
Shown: 3768.7974,m³
